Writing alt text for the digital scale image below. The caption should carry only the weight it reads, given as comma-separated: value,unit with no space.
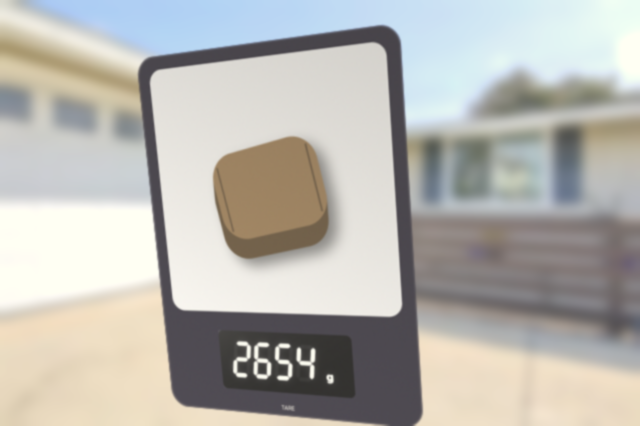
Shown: 2654,g
